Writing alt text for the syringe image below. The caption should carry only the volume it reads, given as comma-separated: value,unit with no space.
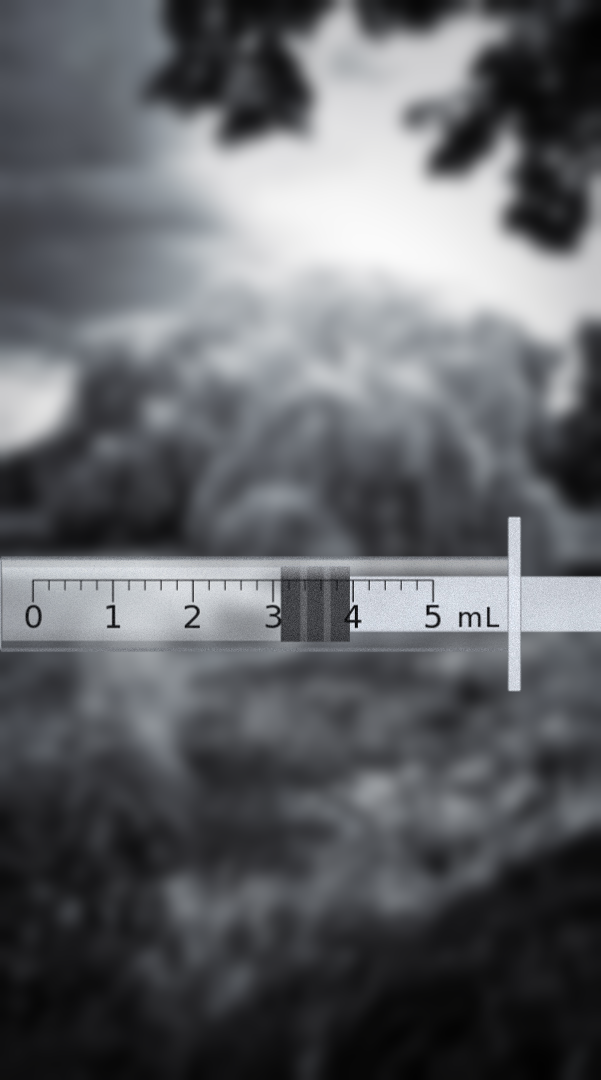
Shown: 3.1,mL
